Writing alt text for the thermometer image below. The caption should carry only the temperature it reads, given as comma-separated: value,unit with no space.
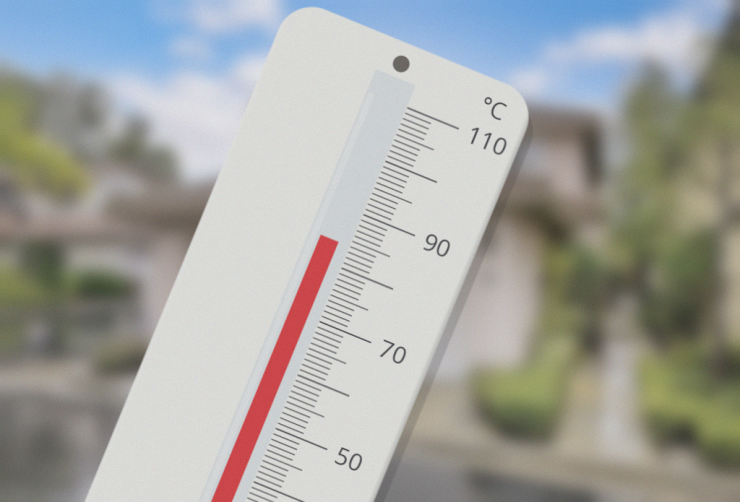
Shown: 84,°C
